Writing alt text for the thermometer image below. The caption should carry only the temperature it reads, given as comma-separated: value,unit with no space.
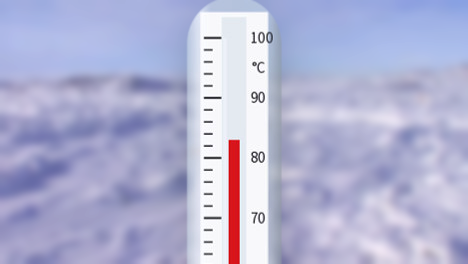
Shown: 83,°C
